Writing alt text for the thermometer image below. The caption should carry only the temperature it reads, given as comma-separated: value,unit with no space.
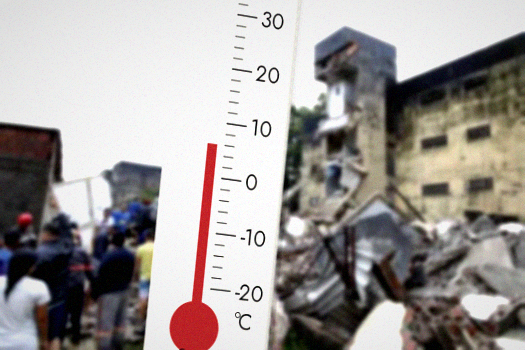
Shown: 6,°C
